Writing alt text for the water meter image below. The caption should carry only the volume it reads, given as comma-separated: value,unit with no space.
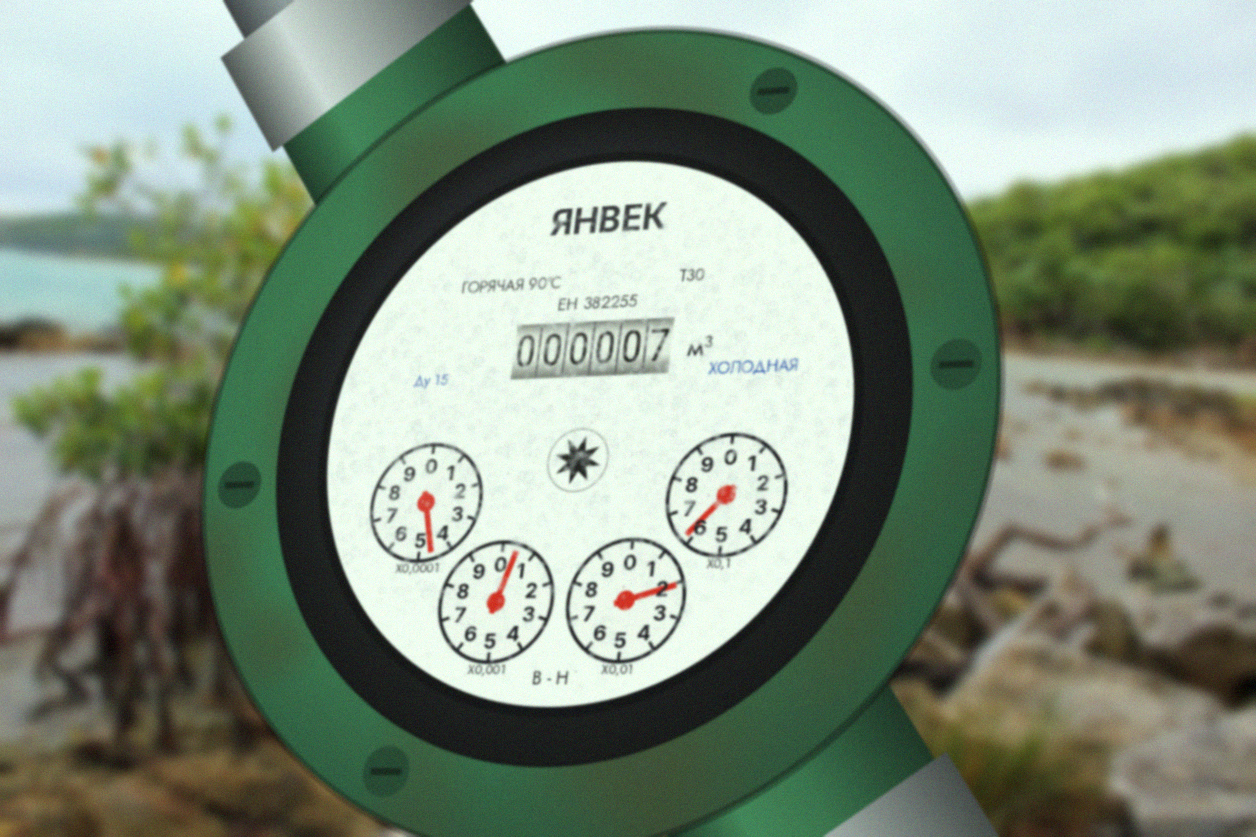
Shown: 7.6204,m³
